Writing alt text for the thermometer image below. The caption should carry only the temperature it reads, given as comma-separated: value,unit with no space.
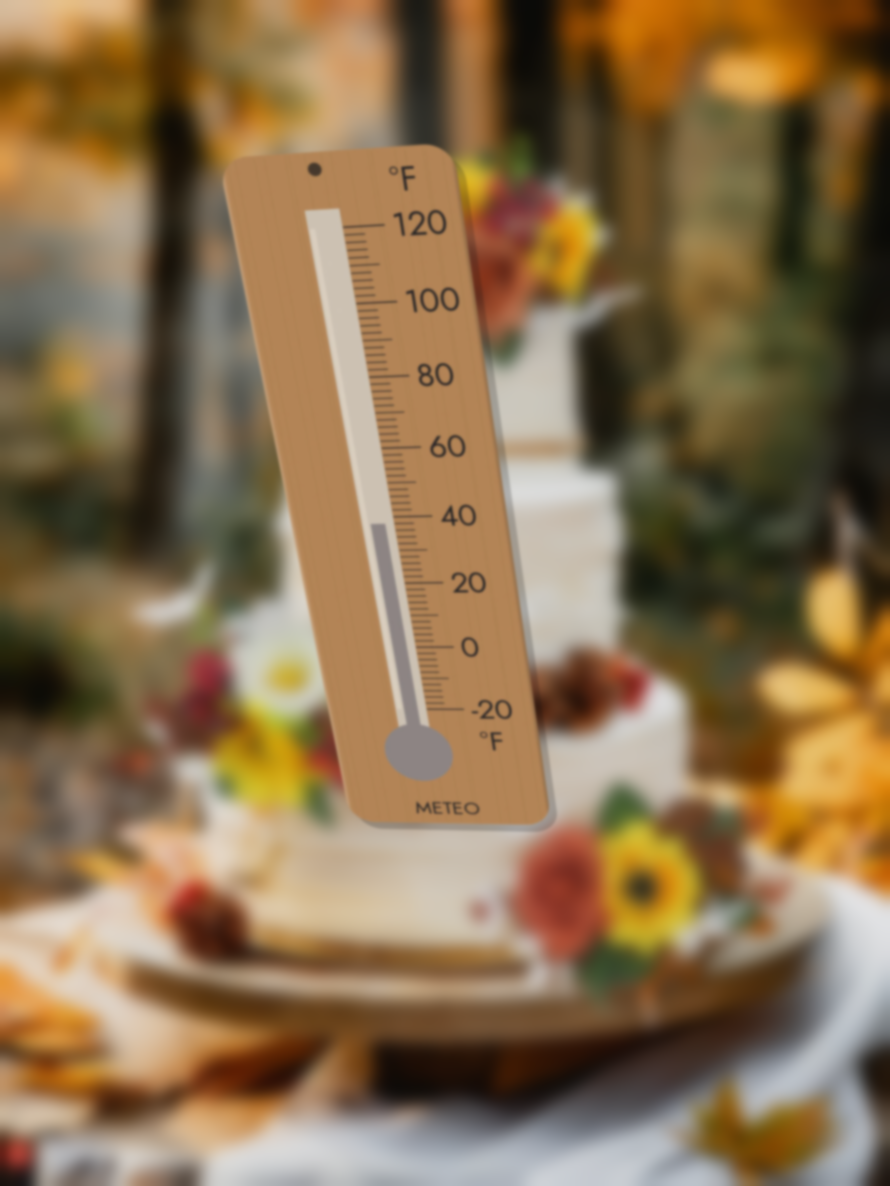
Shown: 38,°F
